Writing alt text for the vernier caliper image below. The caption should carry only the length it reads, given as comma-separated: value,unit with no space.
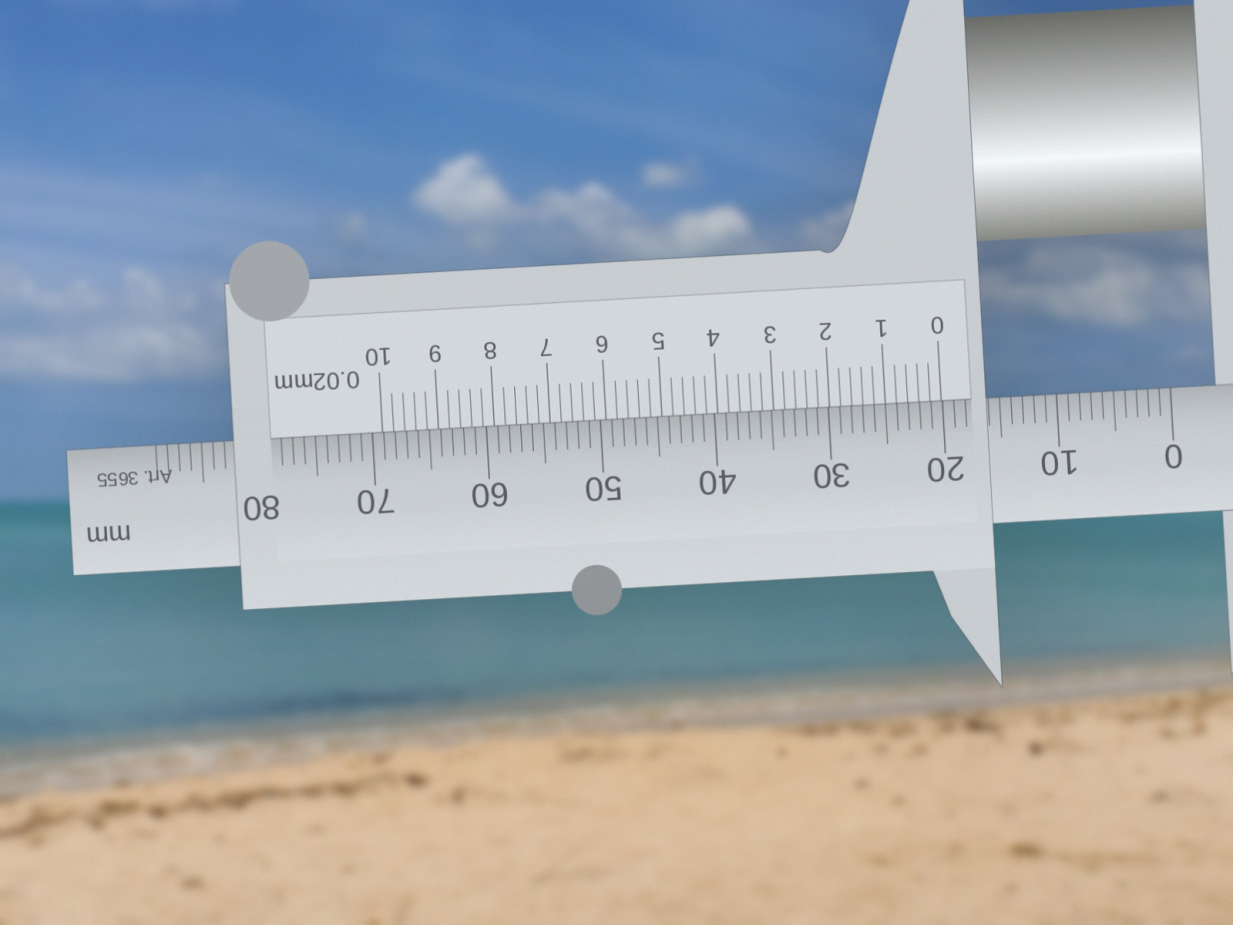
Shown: 20.1,mm
